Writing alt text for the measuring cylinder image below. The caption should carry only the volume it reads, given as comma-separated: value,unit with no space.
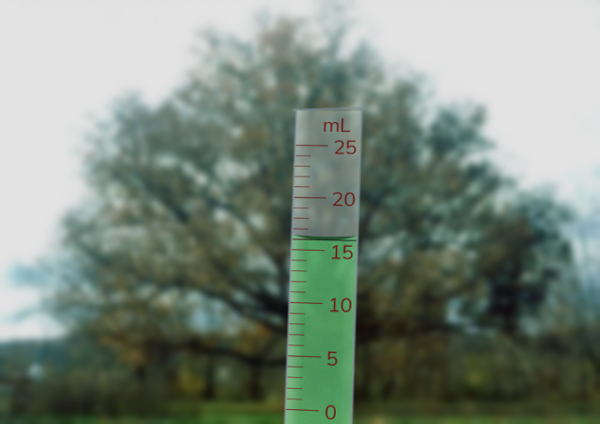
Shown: 16,mL
